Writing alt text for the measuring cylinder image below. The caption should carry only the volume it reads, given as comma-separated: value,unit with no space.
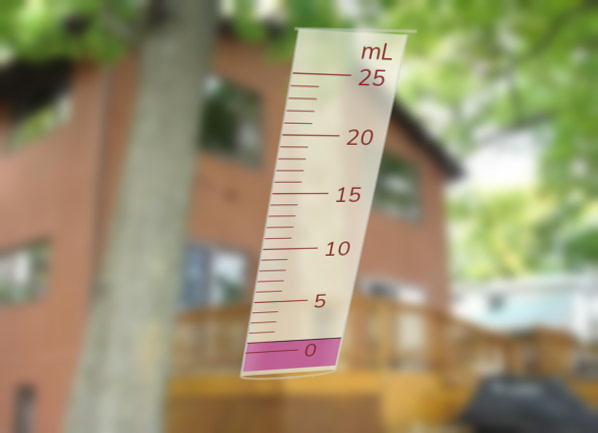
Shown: 1,mL
